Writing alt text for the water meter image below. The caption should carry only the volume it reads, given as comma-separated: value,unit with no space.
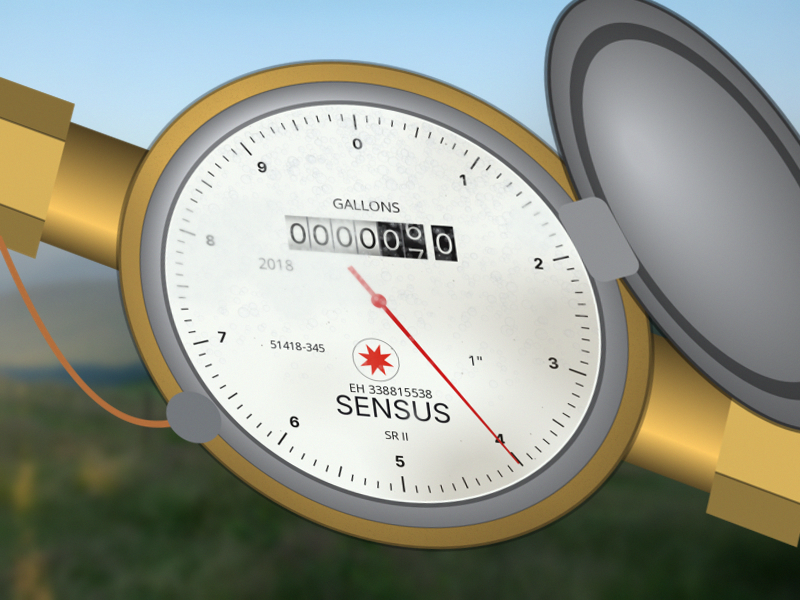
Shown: 64.0,gal
